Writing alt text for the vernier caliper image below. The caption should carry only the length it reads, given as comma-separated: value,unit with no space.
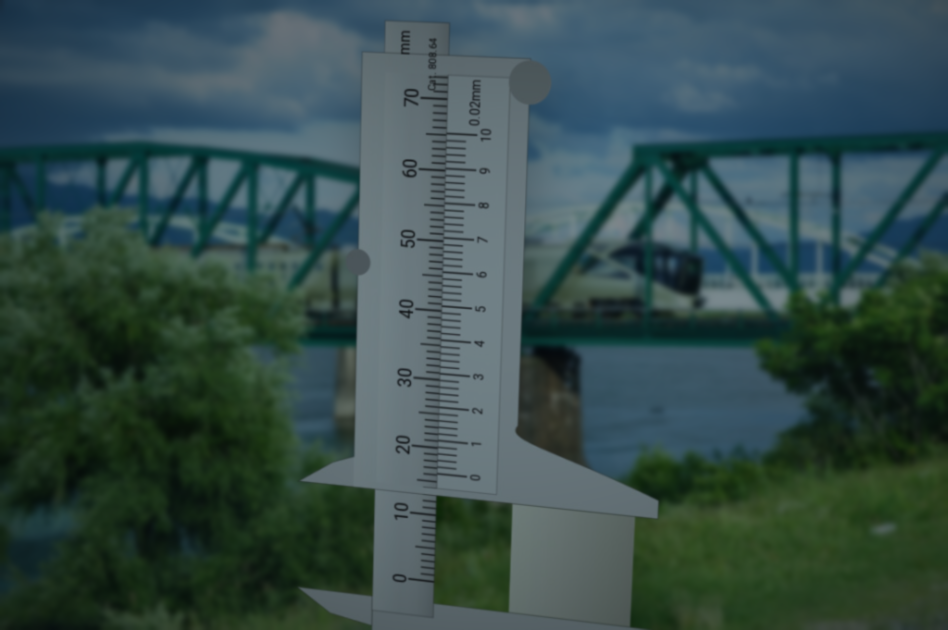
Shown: 16.2,mm
